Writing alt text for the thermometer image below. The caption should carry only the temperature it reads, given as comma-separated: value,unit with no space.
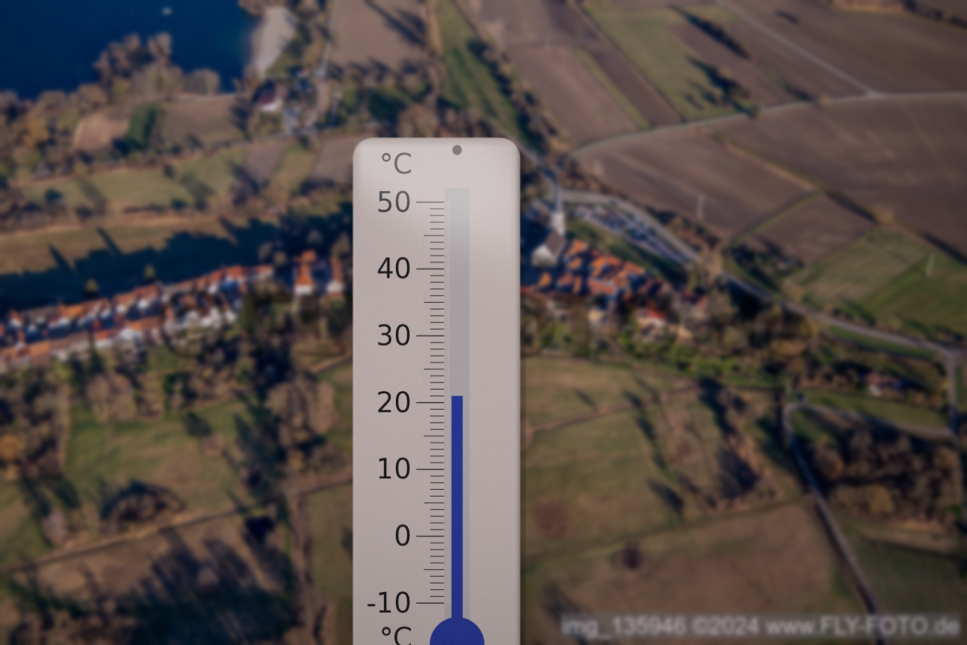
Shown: 21,°C
